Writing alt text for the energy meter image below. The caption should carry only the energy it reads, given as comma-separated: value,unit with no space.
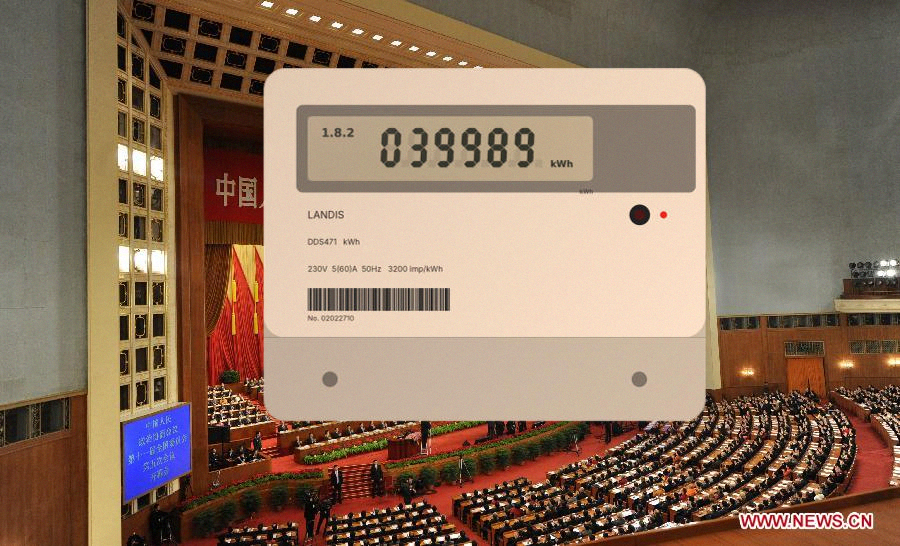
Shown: 39989,kWh
